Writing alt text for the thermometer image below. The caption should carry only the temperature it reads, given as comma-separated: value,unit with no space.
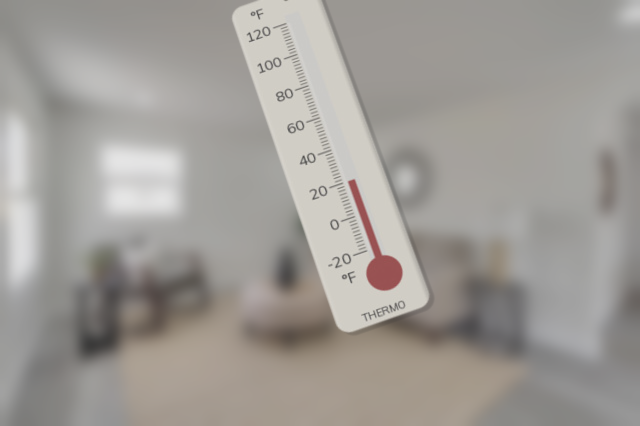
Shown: 20,°F
